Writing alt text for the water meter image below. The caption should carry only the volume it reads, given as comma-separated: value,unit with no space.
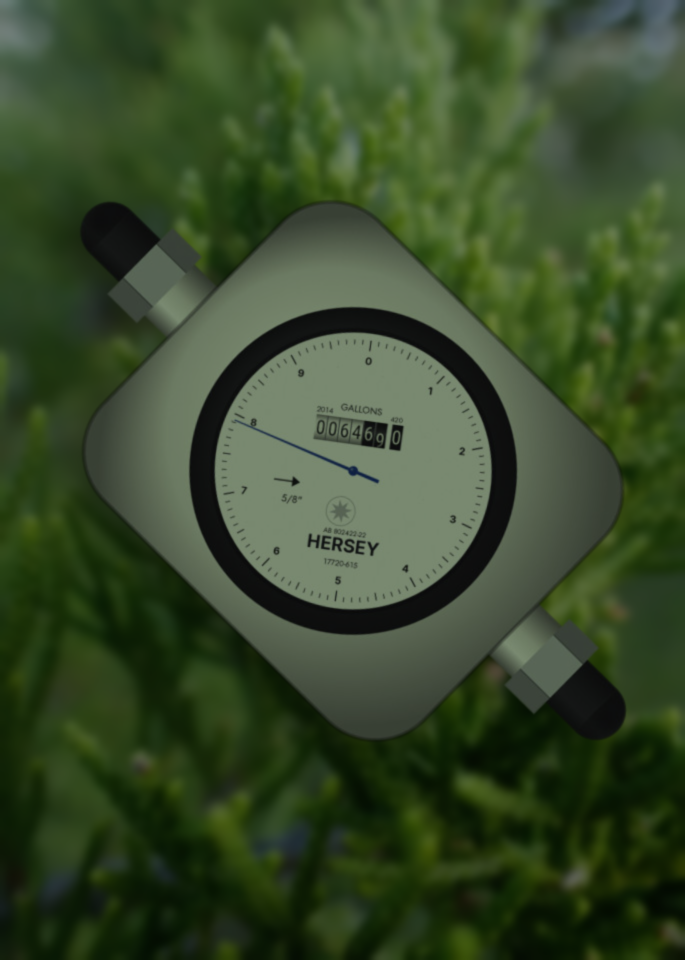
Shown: 64687.9,gal
